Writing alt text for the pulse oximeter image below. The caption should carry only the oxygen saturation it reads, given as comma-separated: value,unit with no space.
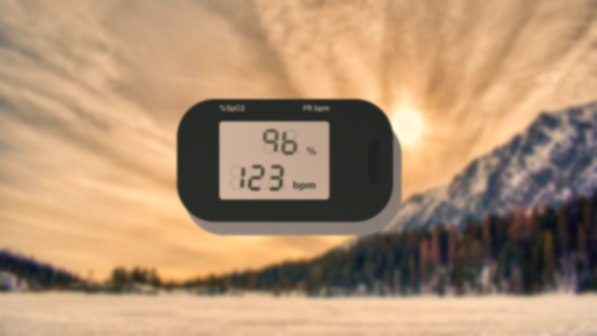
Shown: 96,%
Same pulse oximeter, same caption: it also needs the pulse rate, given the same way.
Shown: 123,bpm
